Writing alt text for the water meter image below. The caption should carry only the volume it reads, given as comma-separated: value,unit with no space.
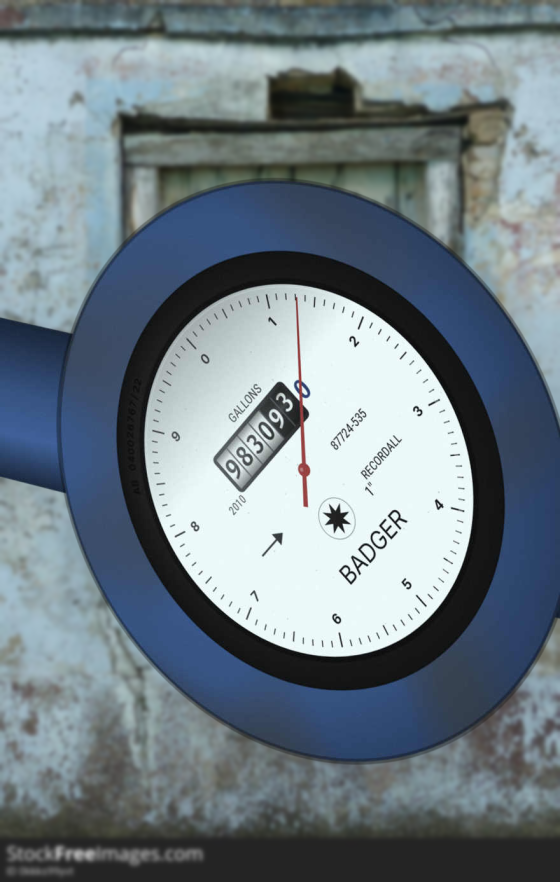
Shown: 9830931.3,gal
